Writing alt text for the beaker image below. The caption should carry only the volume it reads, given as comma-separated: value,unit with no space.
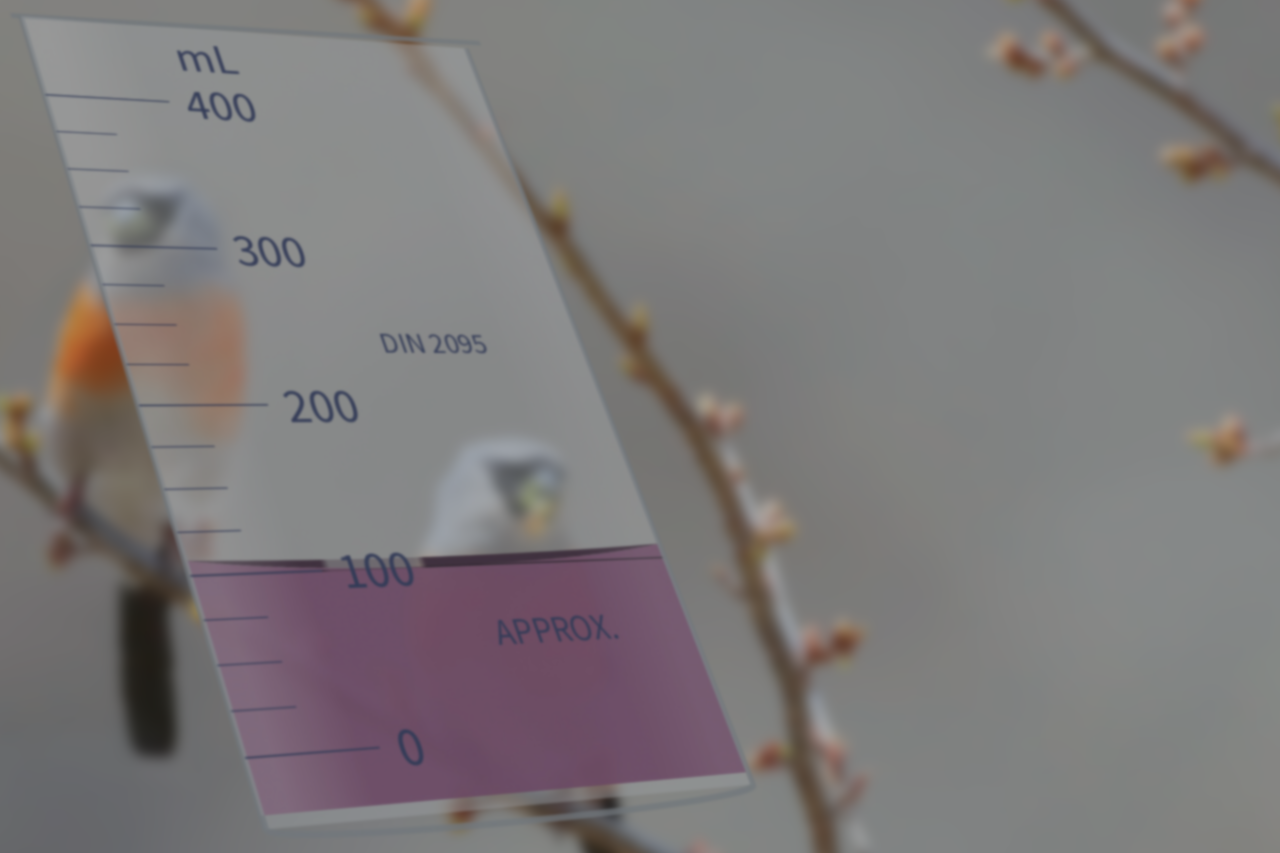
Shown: 100,mL
